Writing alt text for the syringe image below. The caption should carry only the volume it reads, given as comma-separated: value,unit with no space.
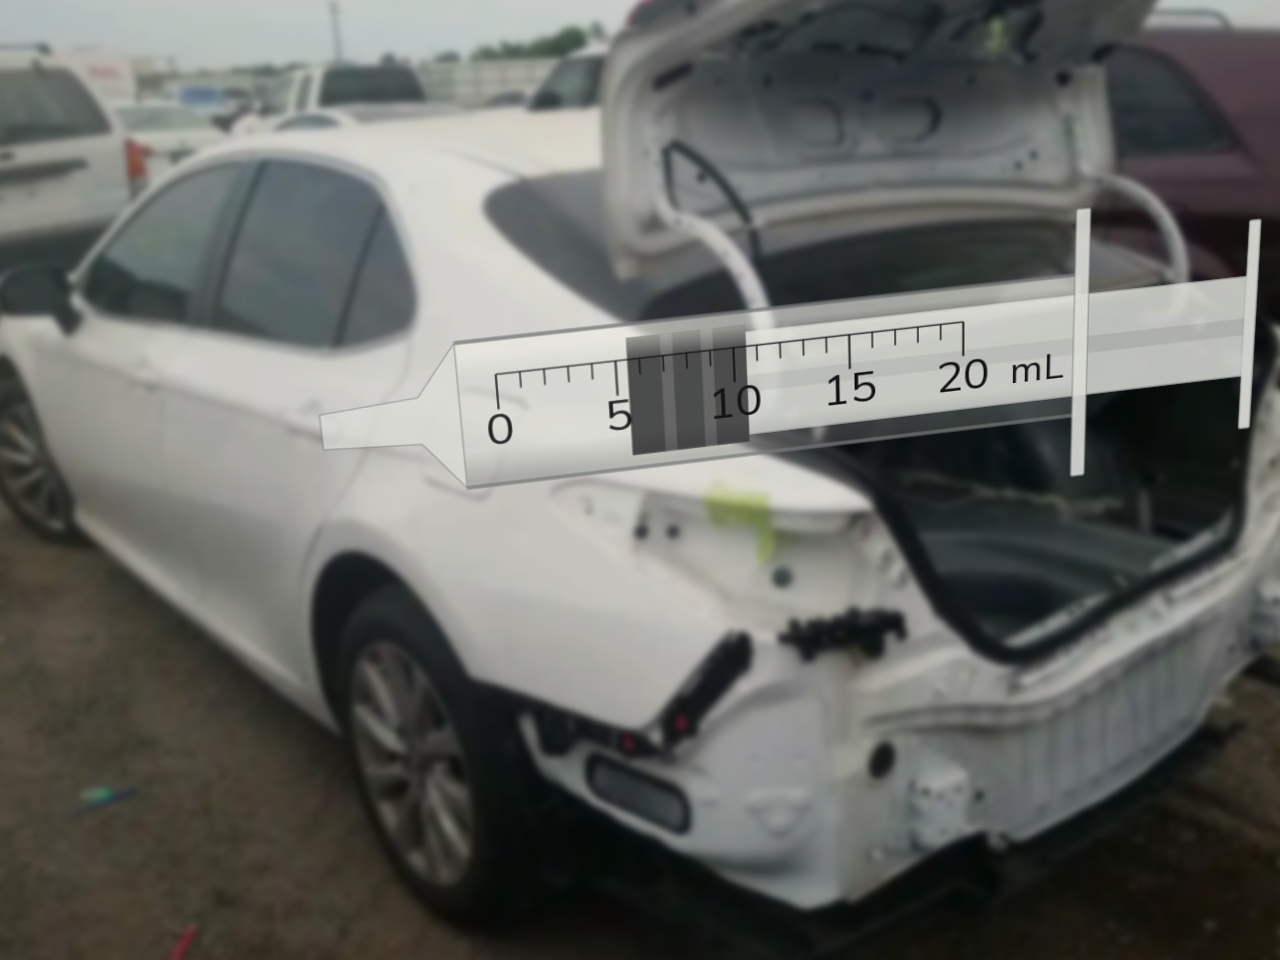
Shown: 5.5,mL
